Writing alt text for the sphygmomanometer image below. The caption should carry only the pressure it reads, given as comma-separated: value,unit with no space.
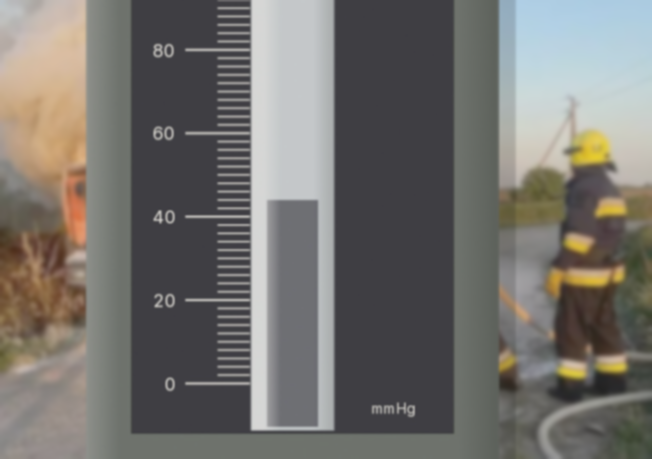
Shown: 44,mmHg
